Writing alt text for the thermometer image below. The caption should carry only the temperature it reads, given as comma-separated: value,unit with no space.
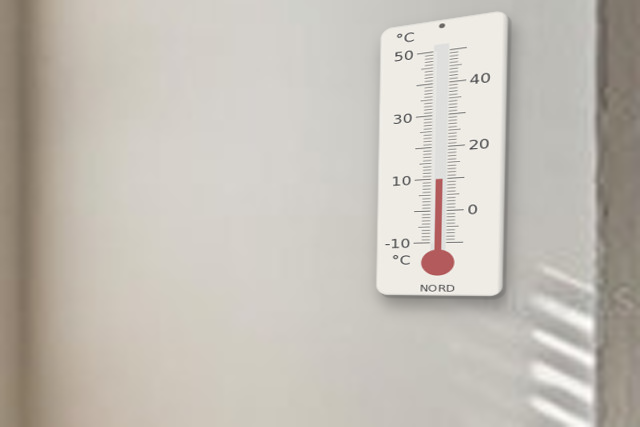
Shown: 10,°C
